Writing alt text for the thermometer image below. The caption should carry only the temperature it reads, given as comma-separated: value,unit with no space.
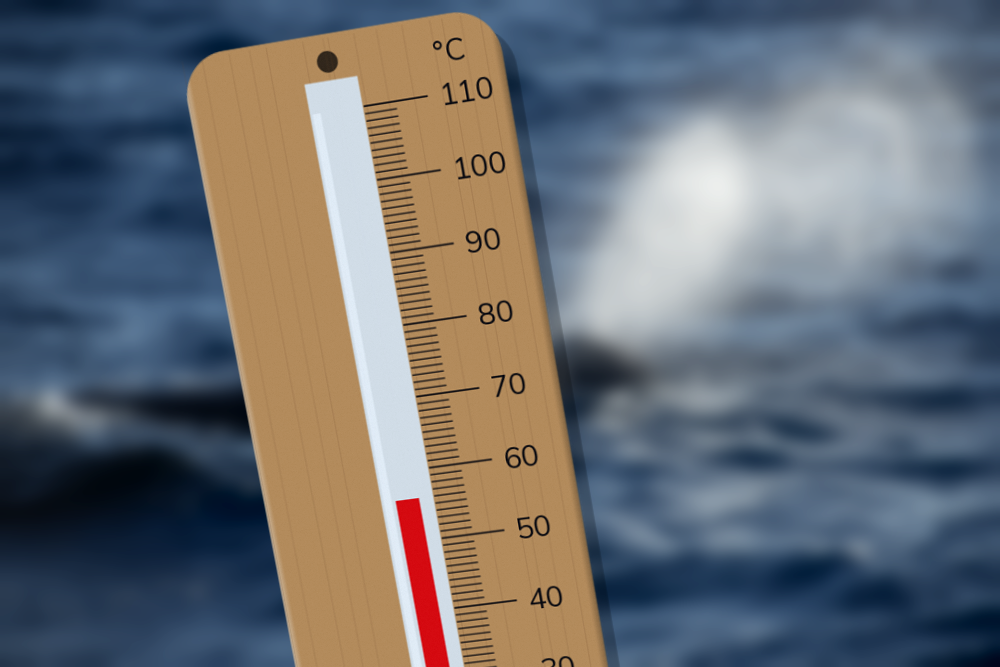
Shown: 56,°C
